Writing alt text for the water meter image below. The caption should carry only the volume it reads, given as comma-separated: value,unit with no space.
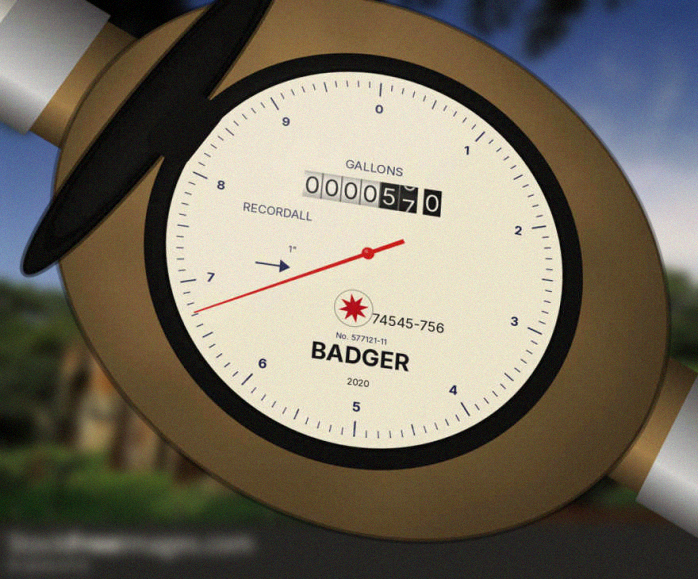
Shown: 566.7,gal
